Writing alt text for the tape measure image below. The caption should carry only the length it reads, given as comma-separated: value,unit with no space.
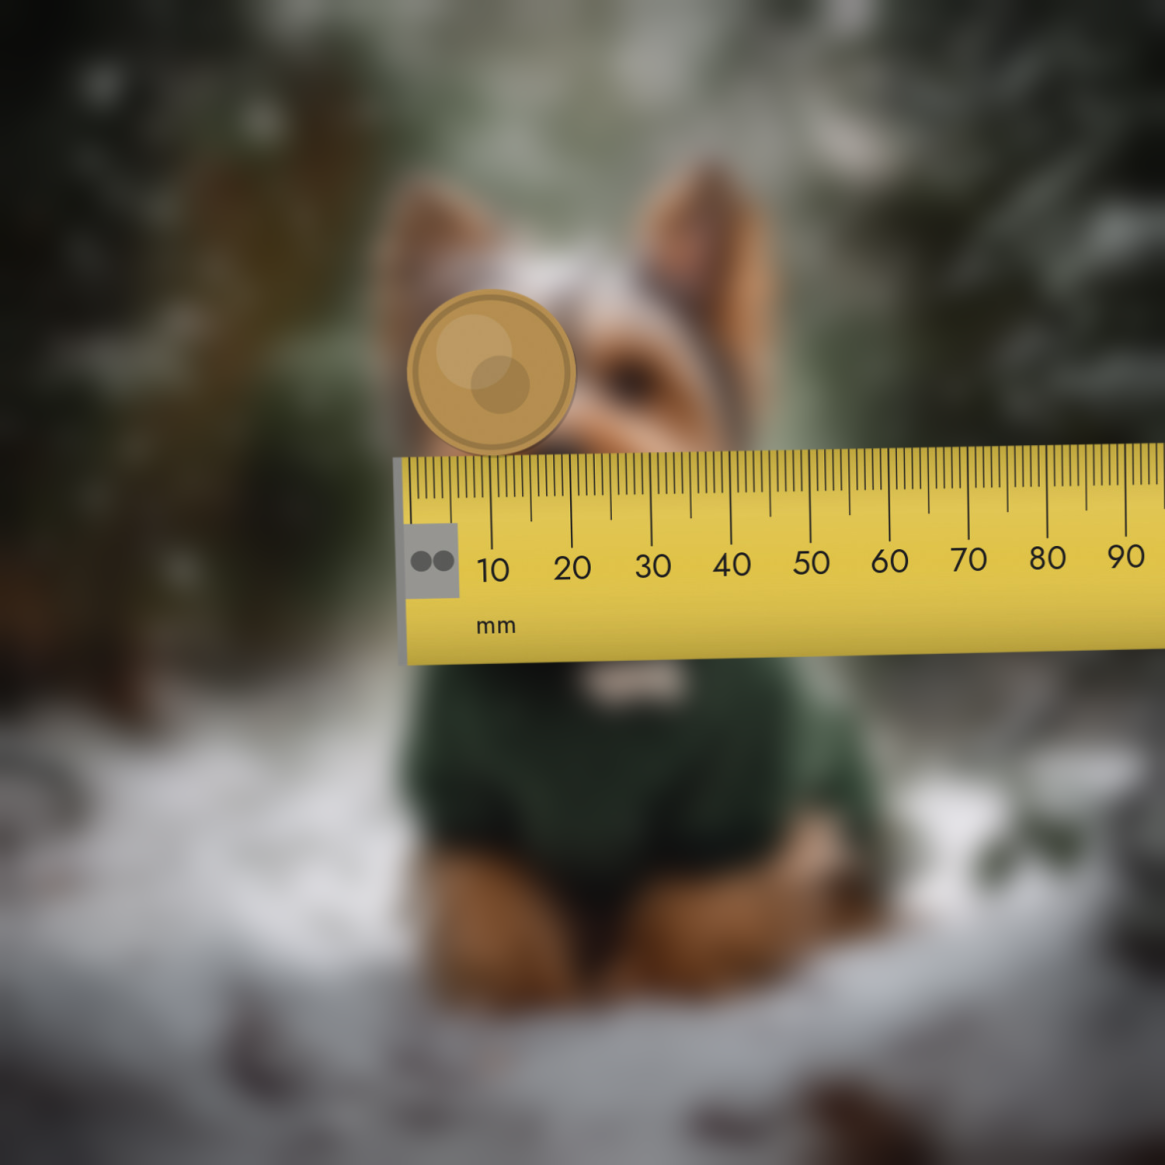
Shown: 21,mm
